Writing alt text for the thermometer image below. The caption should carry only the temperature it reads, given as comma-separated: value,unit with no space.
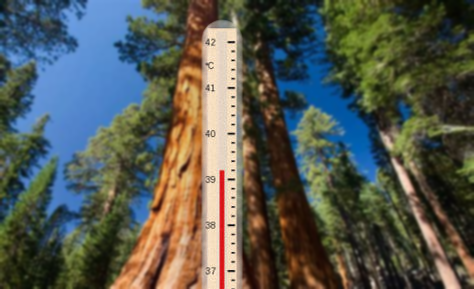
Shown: 39.2,°C
